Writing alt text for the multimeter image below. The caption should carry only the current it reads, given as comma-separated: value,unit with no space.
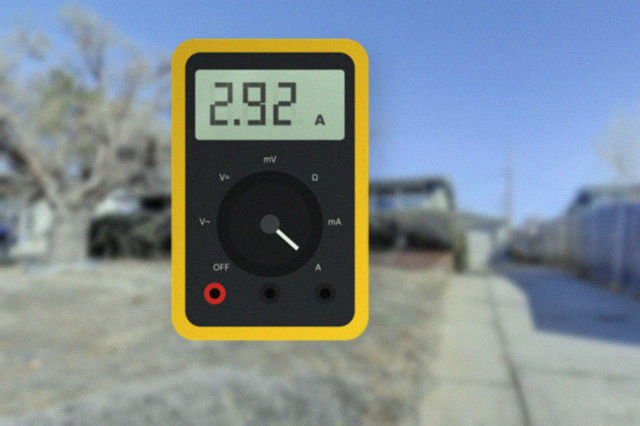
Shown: 2.92,A
